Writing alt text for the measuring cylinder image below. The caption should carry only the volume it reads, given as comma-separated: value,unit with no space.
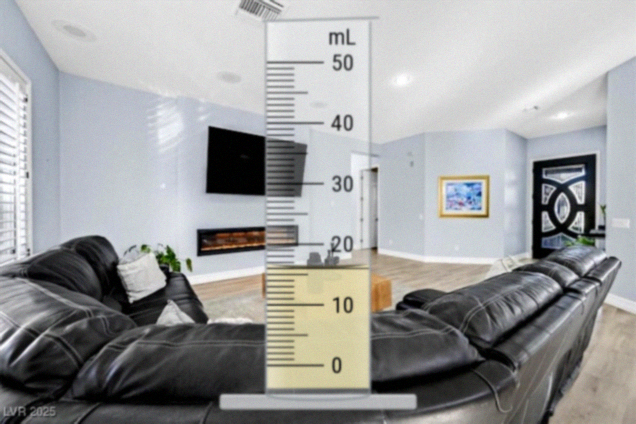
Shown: 16,mL
